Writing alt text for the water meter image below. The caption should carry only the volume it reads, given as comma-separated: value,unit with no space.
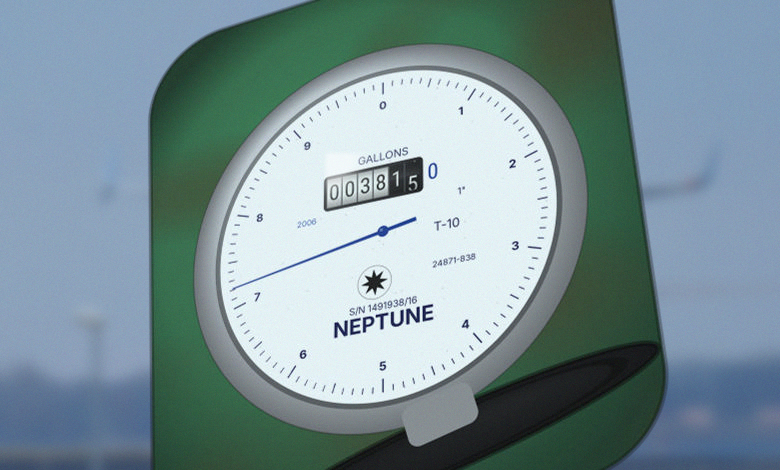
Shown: 38147.2,gal
